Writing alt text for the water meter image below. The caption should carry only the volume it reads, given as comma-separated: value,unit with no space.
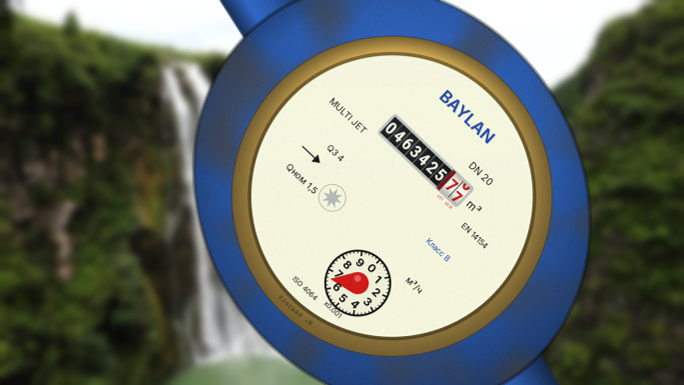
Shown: 463425.766,m³
